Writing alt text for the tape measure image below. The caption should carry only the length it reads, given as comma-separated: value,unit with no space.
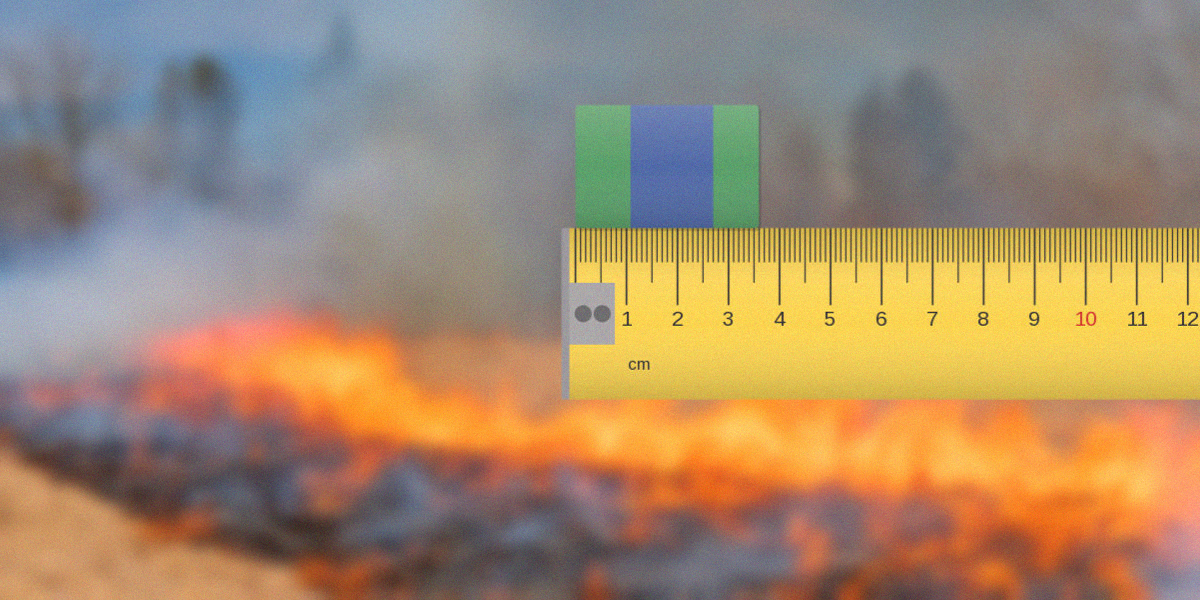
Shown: 3.6,cm
